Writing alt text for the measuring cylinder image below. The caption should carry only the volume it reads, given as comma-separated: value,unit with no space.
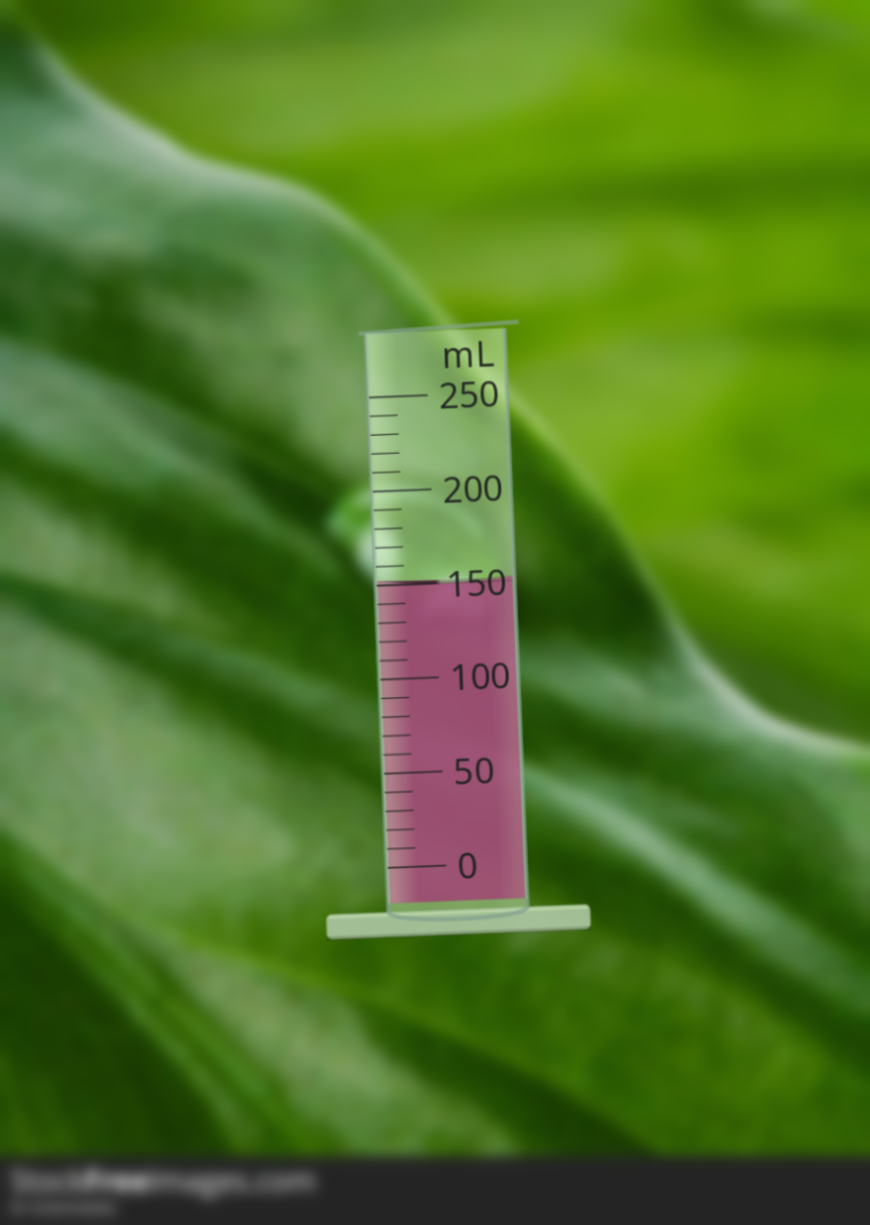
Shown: 150,mL
